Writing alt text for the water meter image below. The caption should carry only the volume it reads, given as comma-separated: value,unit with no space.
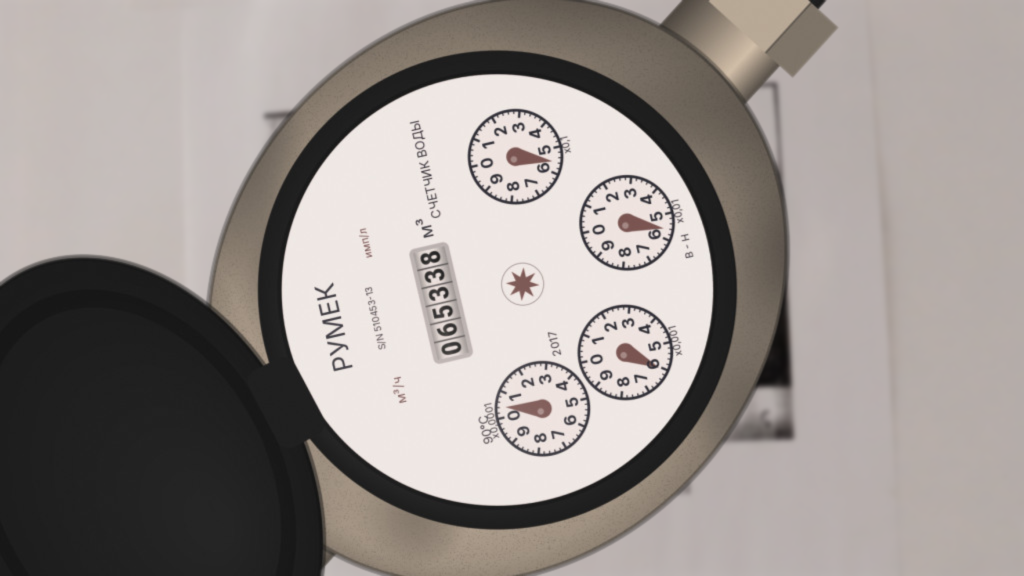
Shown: 65338.5560,m³
